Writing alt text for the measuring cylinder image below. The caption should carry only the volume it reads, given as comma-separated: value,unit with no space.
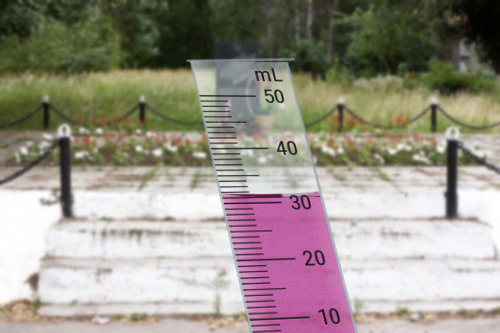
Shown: 31,mL
